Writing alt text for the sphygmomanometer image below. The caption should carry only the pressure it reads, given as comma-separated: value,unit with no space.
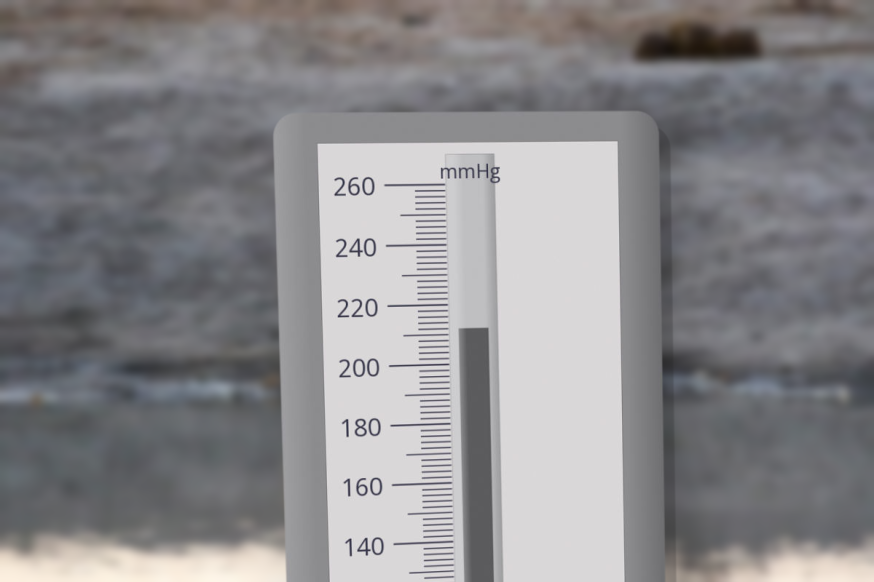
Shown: 212,mmHg
